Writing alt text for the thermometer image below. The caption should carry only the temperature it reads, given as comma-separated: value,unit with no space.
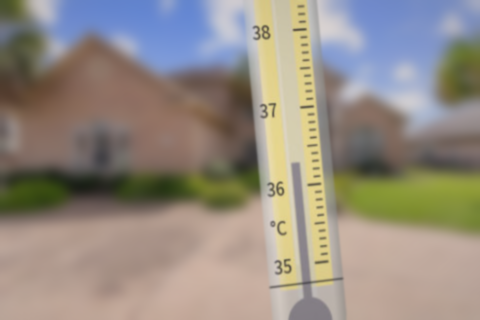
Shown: 36.3,°C
